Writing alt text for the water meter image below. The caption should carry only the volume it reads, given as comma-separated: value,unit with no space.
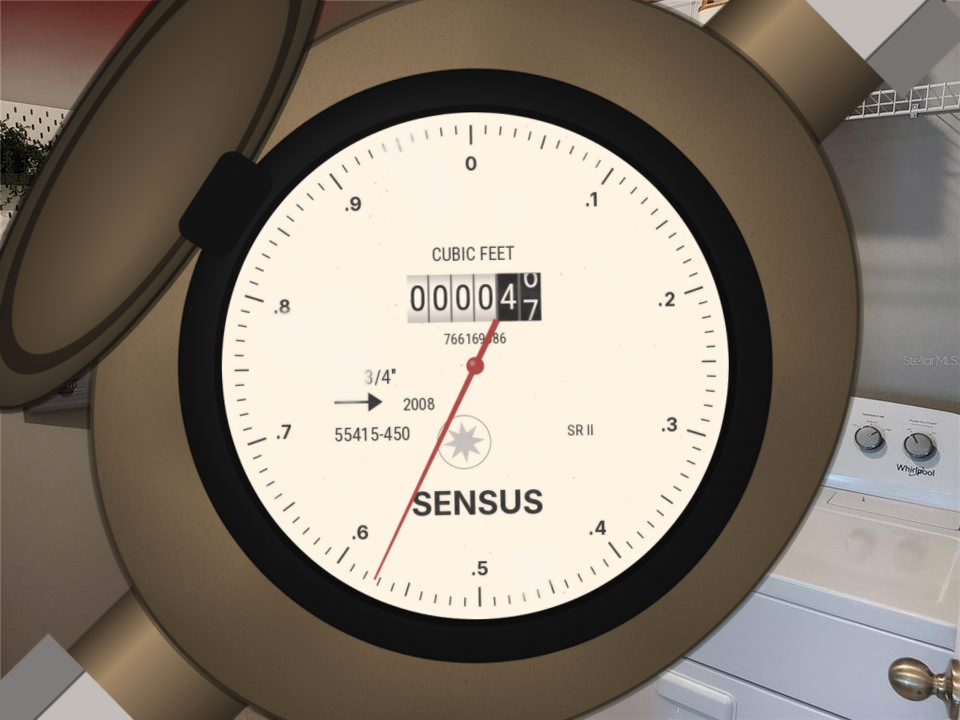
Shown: 46.57,ft³
